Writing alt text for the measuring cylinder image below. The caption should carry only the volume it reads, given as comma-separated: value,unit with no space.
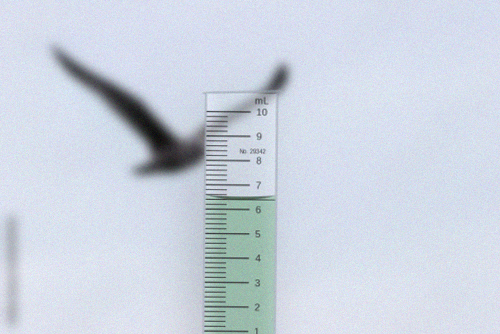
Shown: 6.4,mL
